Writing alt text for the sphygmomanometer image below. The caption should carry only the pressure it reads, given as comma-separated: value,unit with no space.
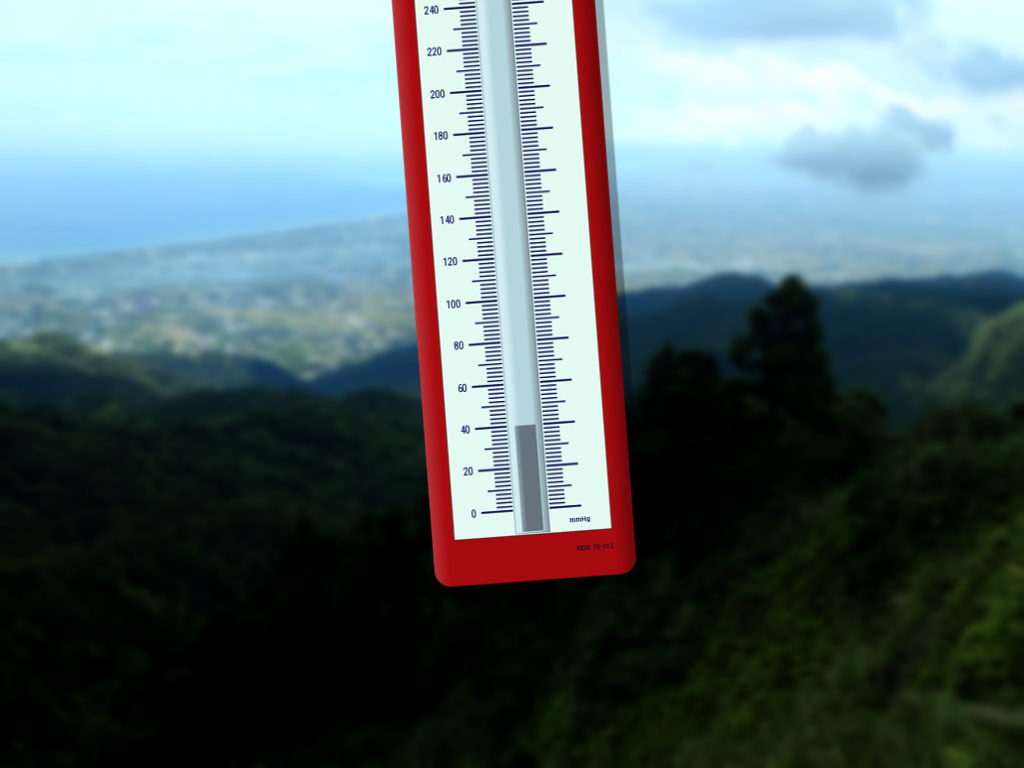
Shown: 40,mmHg
